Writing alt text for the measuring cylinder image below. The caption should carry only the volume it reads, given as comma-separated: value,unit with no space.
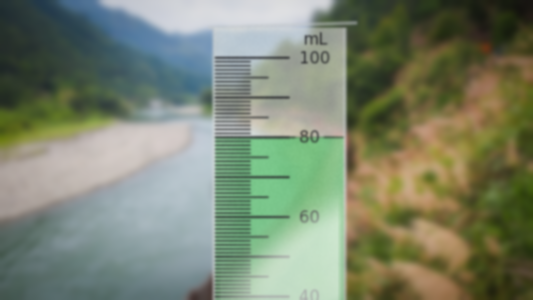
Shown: 80,mL
